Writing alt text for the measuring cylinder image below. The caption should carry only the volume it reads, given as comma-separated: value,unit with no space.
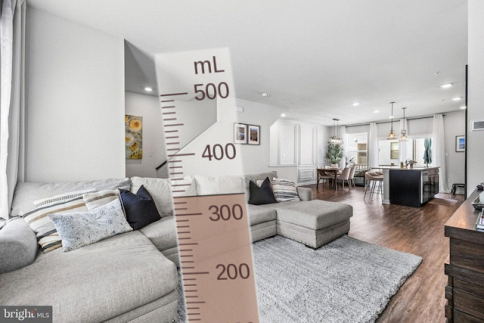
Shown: 330,mL
